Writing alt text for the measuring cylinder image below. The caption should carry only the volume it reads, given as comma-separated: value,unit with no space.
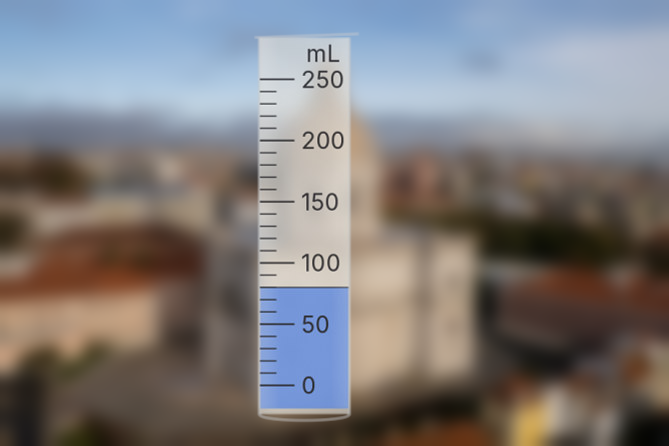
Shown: 80,mL
